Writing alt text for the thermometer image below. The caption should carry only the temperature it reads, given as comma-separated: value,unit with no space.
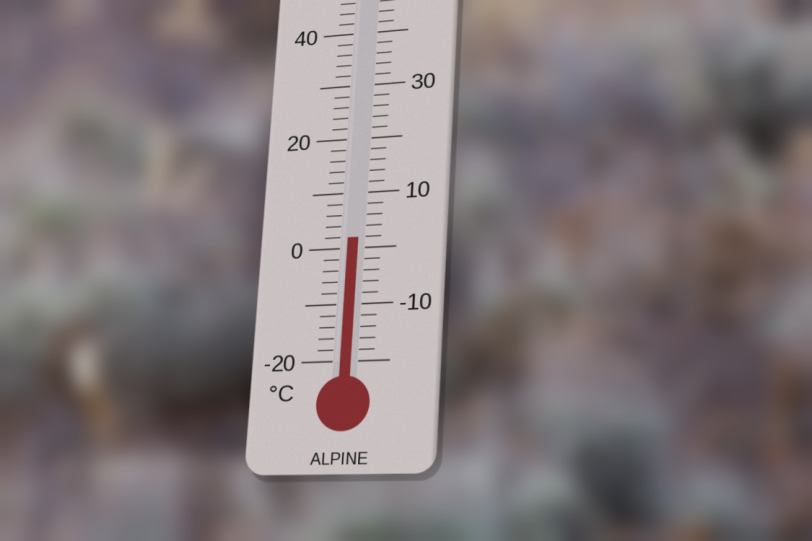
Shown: 2,°C
